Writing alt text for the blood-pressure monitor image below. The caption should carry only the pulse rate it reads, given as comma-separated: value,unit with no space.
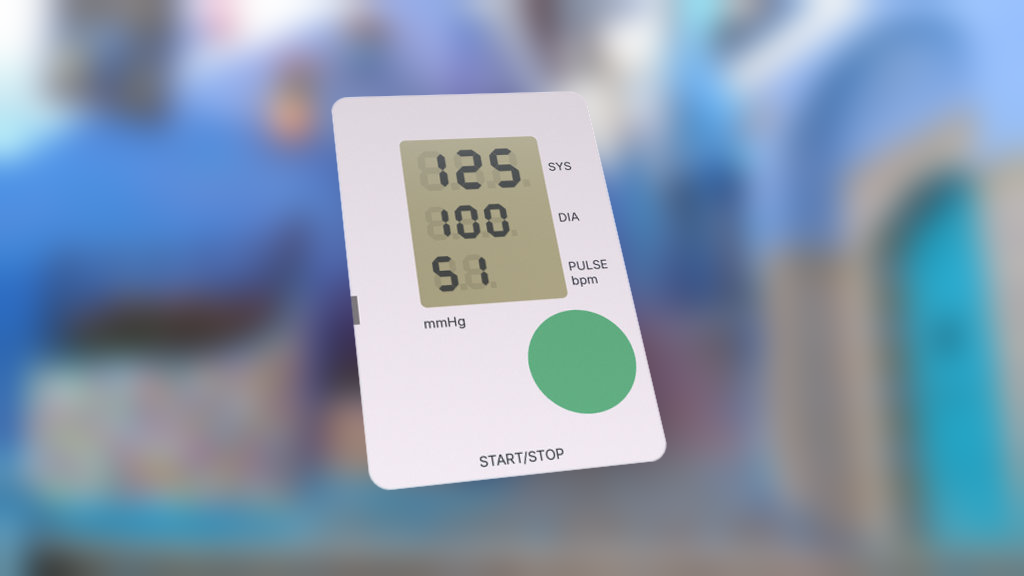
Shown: 51,bpm
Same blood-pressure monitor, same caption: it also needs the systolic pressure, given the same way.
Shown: 125,mmHg
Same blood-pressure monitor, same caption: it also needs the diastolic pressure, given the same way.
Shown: 100,mmHg
